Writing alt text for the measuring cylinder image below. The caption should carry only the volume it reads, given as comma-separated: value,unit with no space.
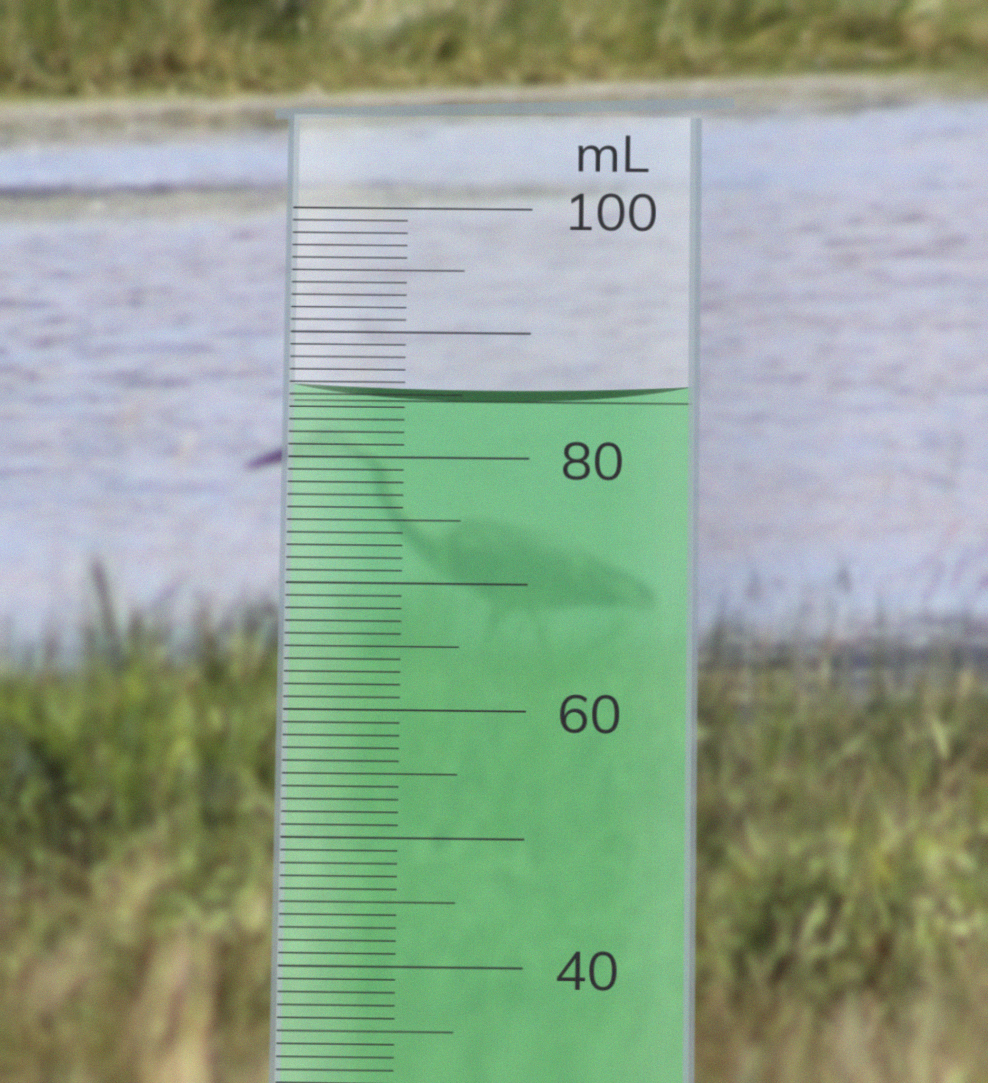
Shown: 84.5,mL
